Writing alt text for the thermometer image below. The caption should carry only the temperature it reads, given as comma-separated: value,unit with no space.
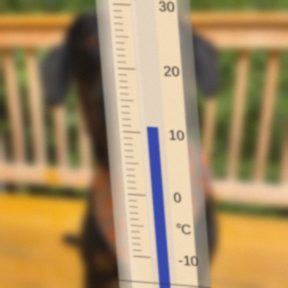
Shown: 11,°C
